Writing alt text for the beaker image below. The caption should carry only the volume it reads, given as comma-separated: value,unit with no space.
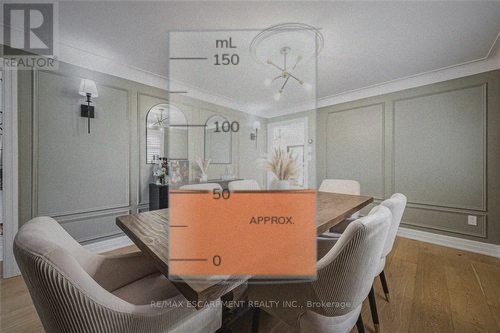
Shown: 50,mL
